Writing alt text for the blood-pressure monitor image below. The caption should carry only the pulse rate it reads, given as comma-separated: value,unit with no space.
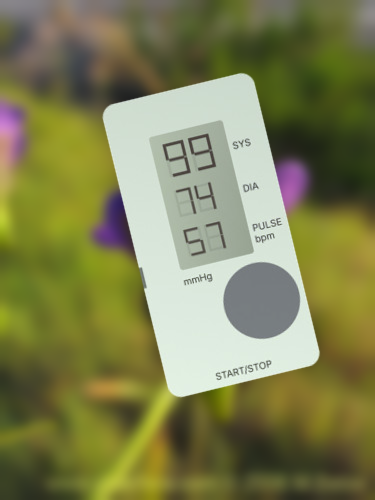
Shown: 57,bpm
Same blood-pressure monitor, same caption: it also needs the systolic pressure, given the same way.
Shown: 99,mmHg
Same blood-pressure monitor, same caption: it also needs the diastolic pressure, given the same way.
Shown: 74,mmHg
